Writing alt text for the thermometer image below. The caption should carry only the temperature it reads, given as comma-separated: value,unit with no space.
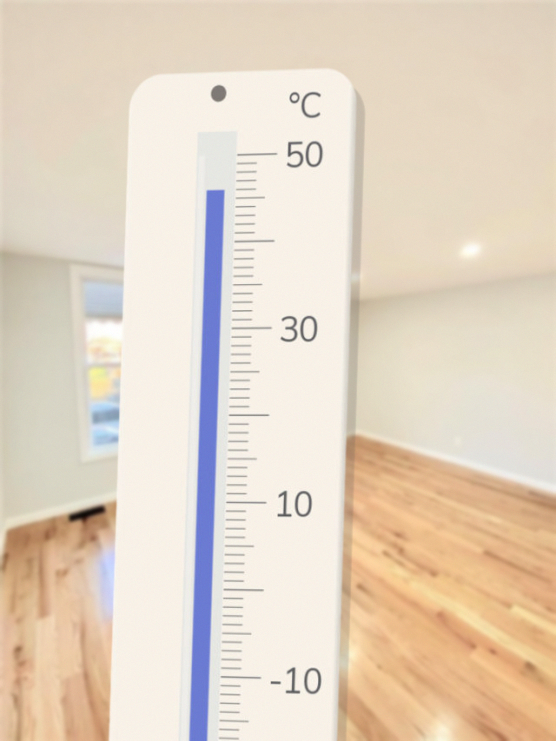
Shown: 46,°C
